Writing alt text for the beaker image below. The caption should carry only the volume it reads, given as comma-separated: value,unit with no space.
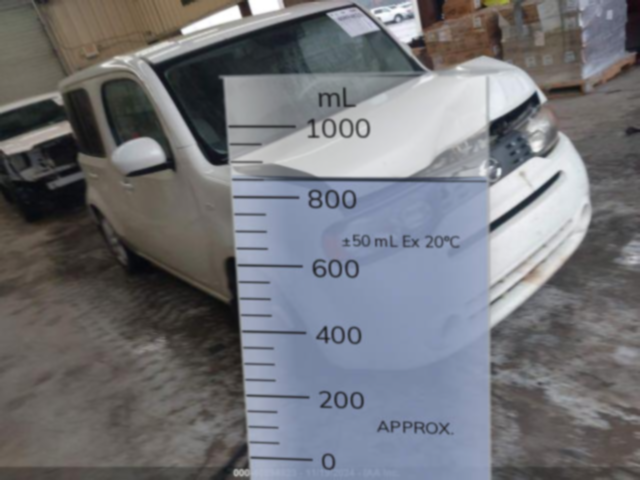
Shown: 850,mL
